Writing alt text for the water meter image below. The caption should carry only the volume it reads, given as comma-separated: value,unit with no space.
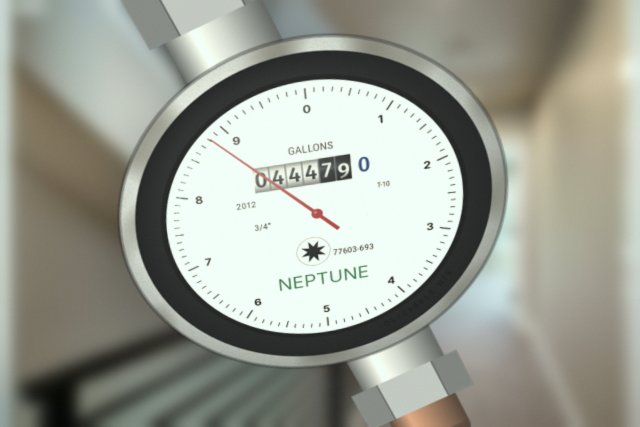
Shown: 444788.8,gal
